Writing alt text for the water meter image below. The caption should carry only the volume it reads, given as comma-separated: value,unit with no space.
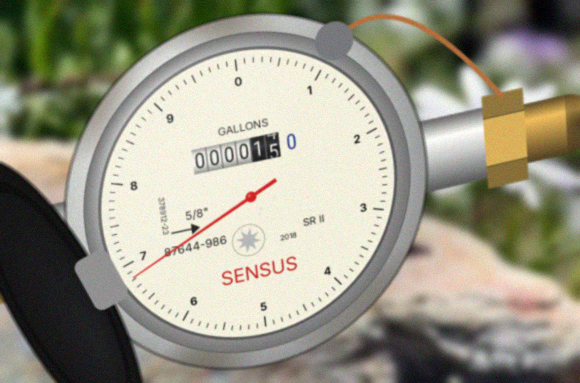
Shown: 146.8,gal
